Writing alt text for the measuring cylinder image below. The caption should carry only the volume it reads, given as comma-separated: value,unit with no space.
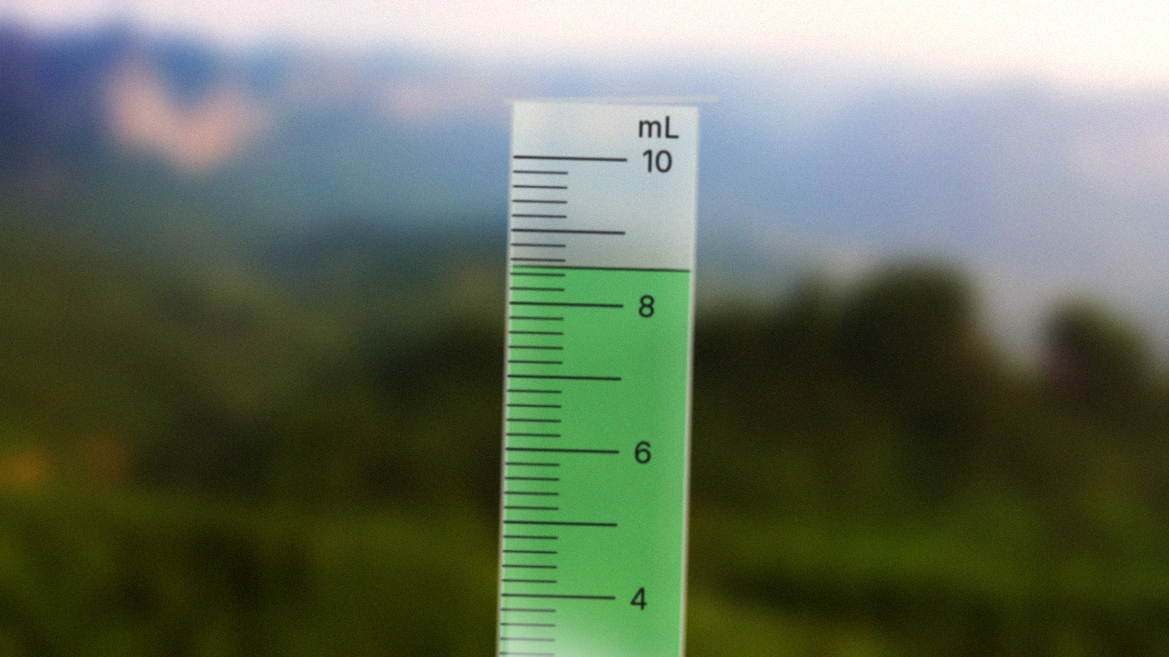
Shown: 8.5,mL
